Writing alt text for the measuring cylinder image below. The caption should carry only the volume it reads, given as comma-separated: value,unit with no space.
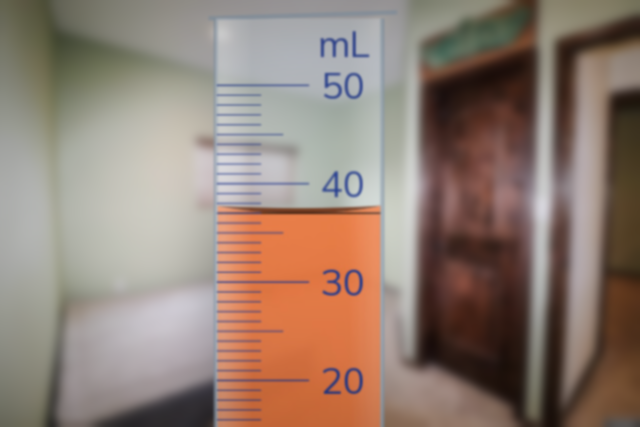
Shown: 37,mL
